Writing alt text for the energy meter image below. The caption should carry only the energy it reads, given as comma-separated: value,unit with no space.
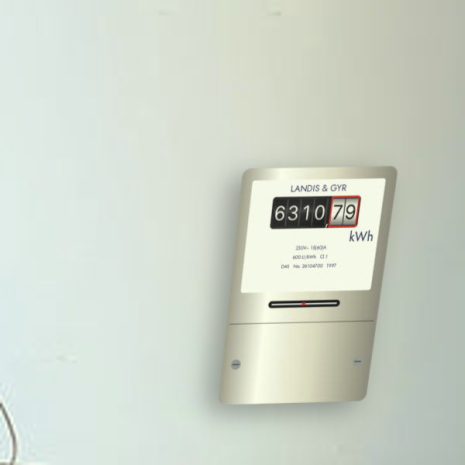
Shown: 6310.79,kWh
